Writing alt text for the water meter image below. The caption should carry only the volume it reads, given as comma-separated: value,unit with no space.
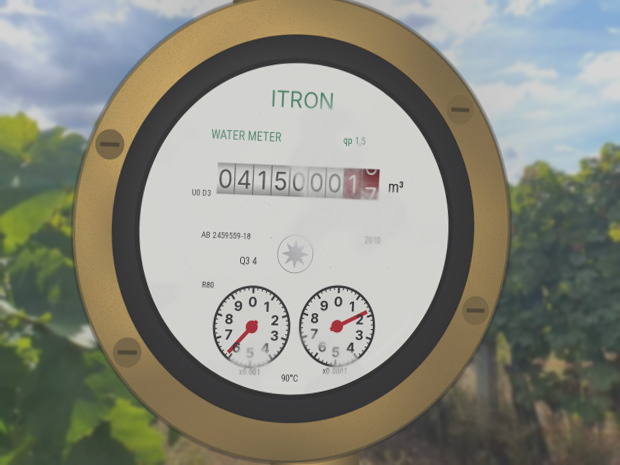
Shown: 415000.1661,m³
